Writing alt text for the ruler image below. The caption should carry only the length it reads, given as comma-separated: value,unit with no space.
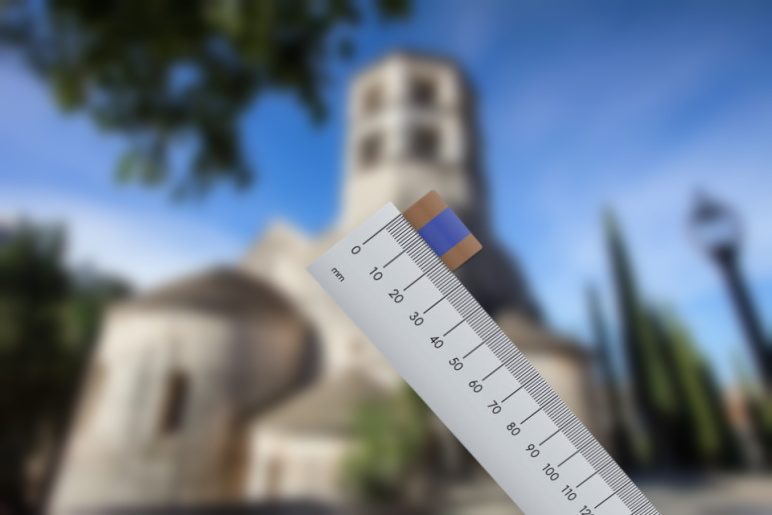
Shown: 25,mm
